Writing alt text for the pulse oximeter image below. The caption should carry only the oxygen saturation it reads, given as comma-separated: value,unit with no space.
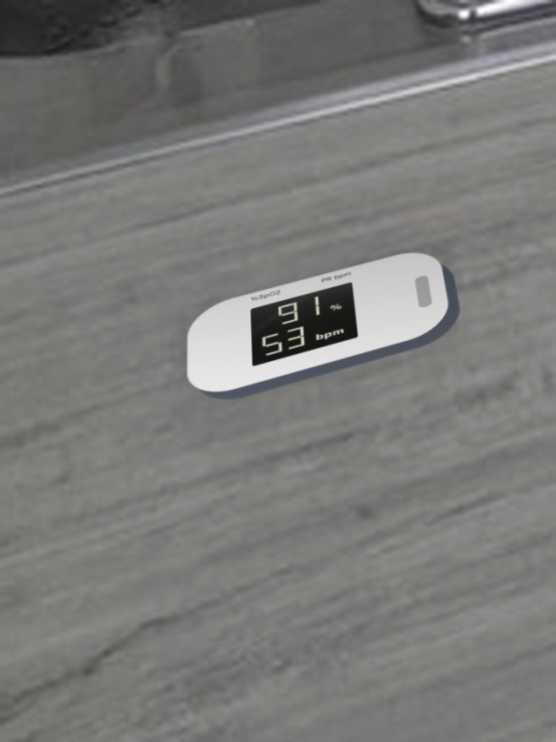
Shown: 91,%
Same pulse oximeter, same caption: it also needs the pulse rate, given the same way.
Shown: 53,bpm
